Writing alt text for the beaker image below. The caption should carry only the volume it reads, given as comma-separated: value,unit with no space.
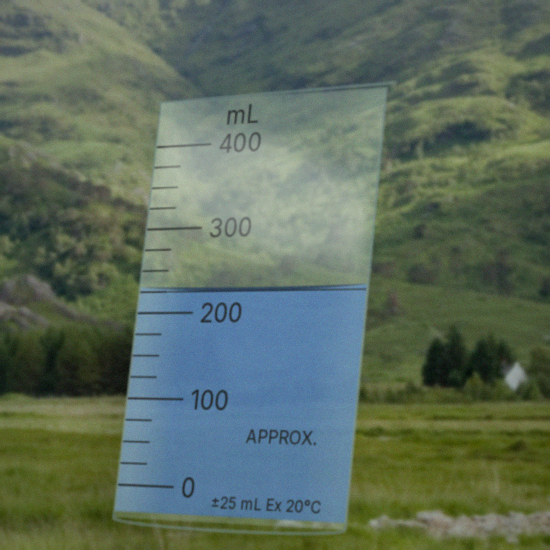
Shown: 225,mL
